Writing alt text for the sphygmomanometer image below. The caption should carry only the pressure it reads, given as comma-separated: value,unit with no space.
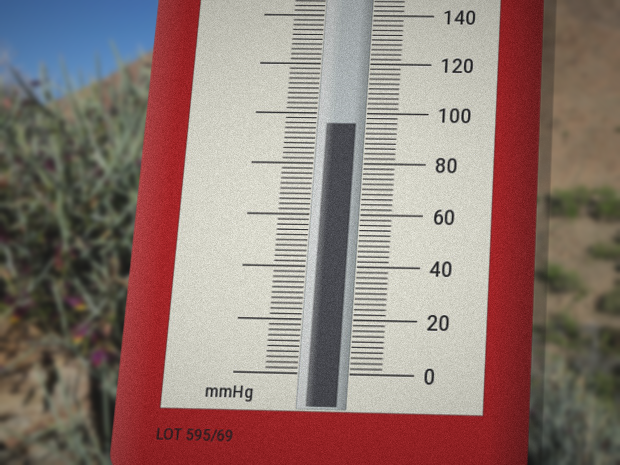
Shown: 96,mmHg
